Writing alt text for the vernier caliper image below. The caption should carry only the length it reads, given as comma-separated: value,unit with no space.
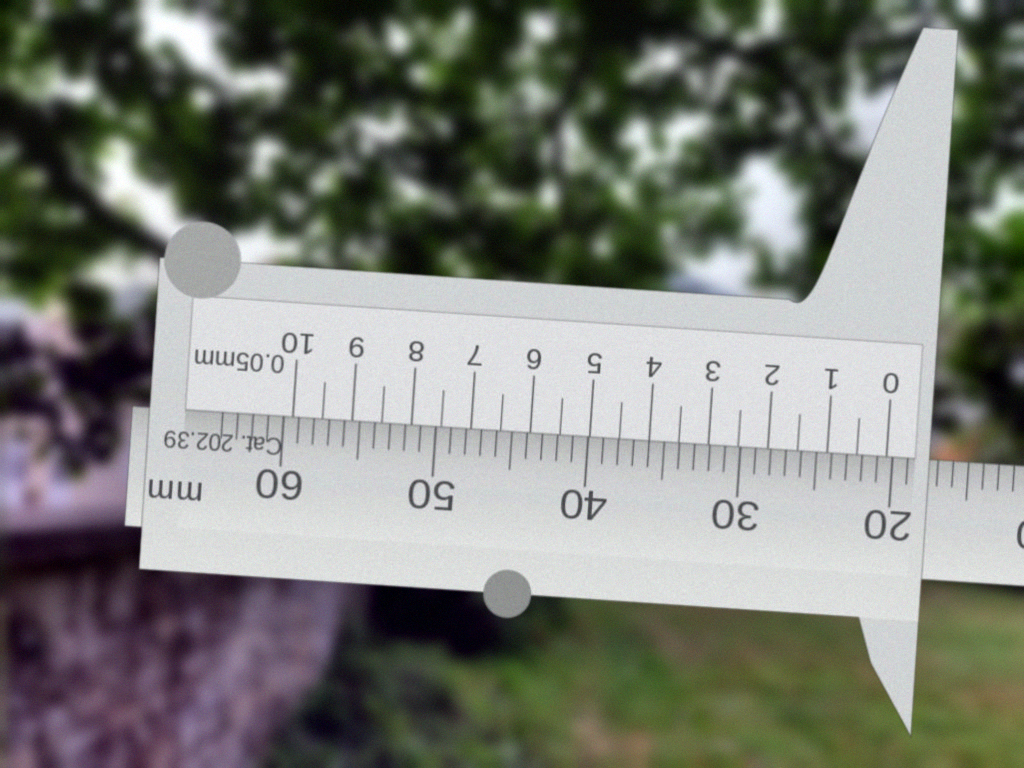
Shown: 20.4,mm
